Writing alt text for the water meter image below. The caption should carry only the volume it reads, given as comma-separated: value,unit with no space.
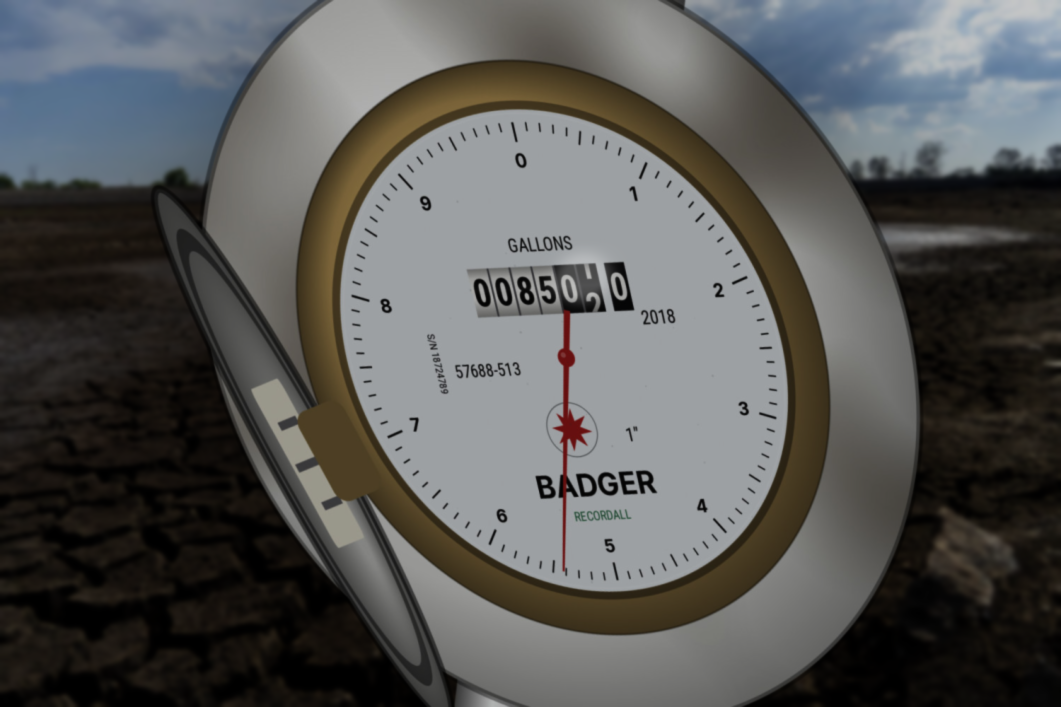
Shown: 85015.4,gal
